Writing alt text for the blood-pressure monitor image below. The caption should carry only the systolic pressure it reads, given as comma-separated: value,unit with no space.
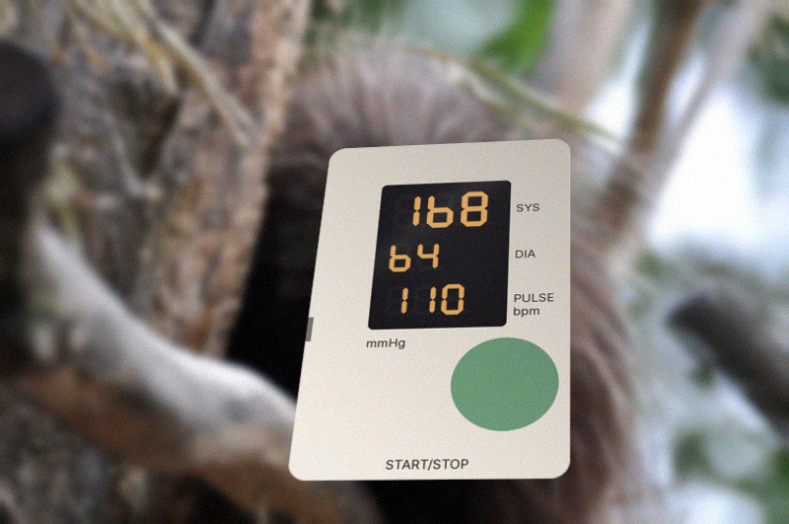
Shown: 168,mmHg
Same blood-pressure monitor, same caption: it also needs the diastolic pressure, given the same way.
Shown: 64,mmHg
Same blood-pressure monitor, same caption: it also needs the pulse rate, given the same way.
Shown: 110,bpm
